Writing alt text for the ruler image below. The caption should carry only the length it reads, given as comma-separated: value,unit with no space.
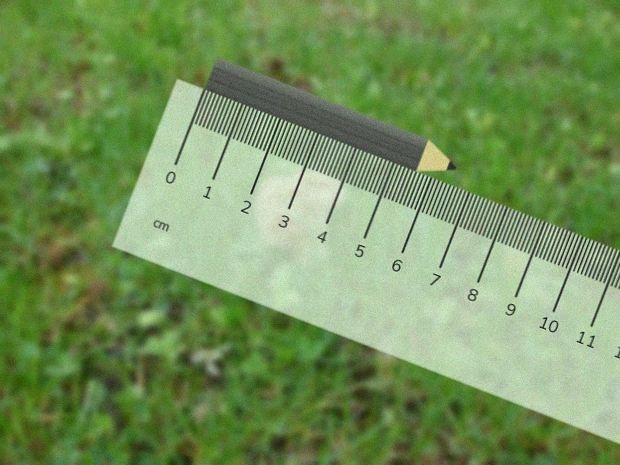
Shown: 6.5,cm
